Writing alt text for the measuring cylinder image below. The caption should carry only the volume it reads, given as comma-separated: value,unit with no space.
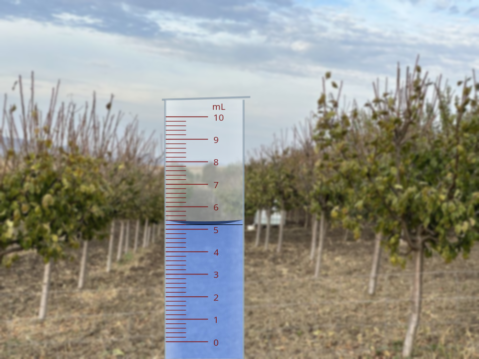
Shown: 5.2,mL
